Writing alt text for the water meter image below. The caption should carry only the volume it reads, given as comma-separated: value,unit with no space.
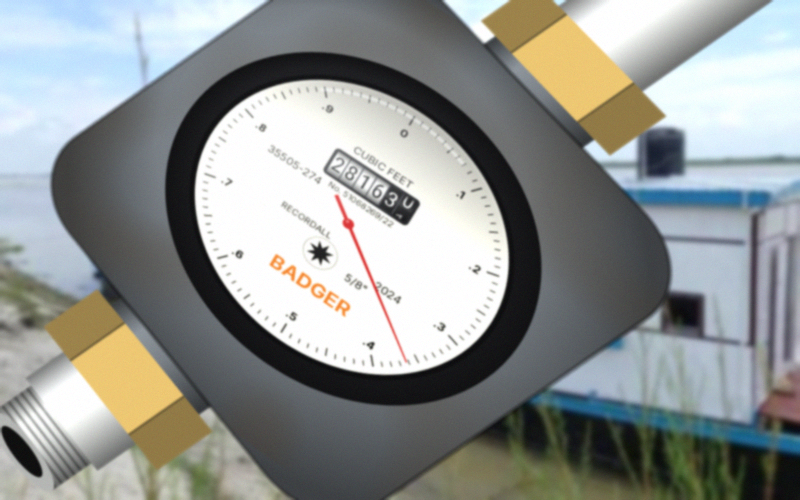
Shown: 281630.36,ft³
